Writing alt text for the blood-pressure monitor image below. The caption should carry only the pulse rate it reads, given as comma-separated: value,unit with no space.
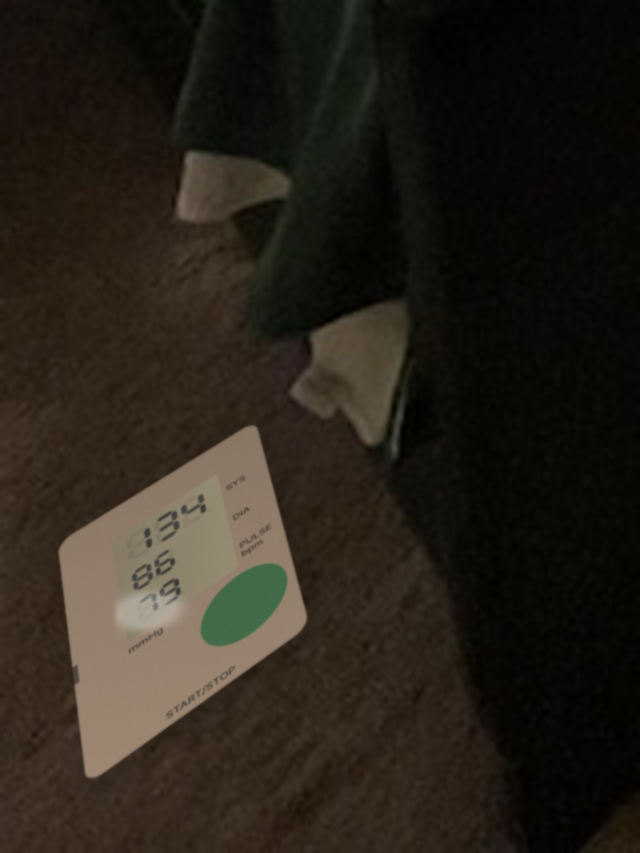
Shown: 79,bpm
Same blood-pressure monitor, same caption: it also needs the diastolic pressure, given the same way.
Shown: 86,mmHg
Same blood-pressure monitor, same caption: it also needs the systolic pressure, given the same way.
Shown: 134,mmHg
